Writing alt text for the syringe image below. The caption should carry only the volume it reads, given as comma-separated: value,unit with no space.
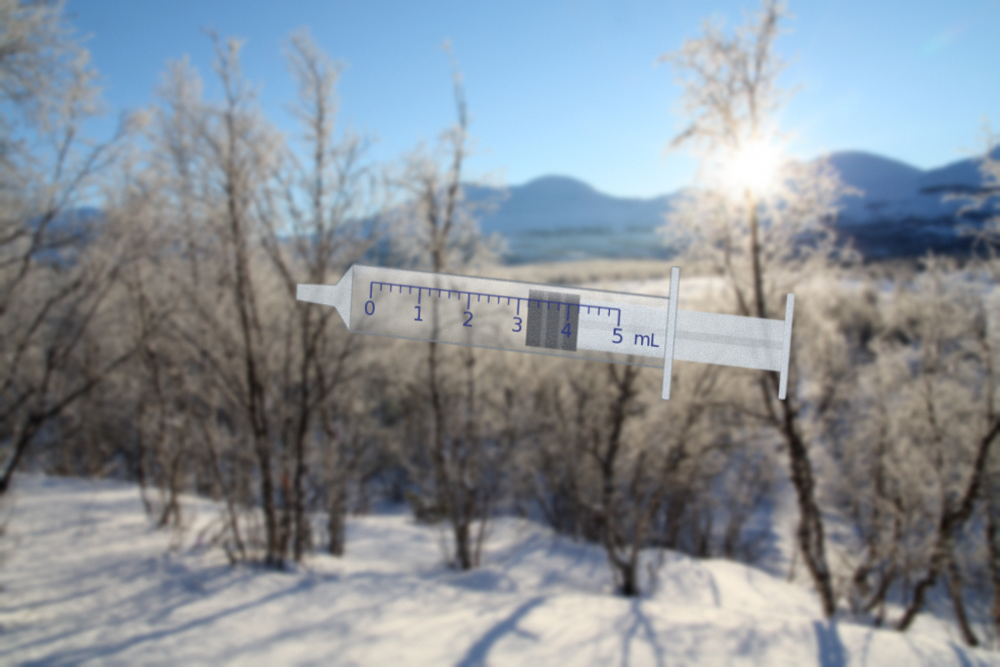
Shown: 3.2,mL
